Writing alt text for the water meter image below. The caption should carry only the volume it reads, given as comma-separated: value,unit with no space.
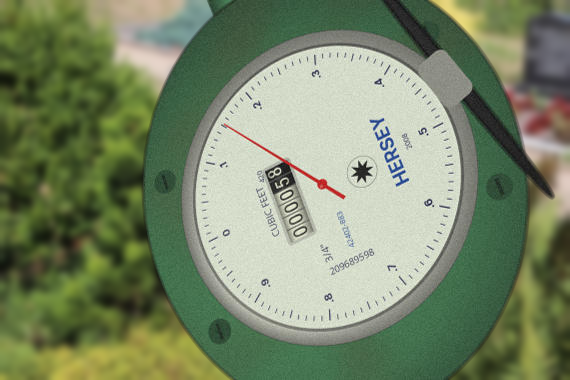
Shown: 58.15,ft³
